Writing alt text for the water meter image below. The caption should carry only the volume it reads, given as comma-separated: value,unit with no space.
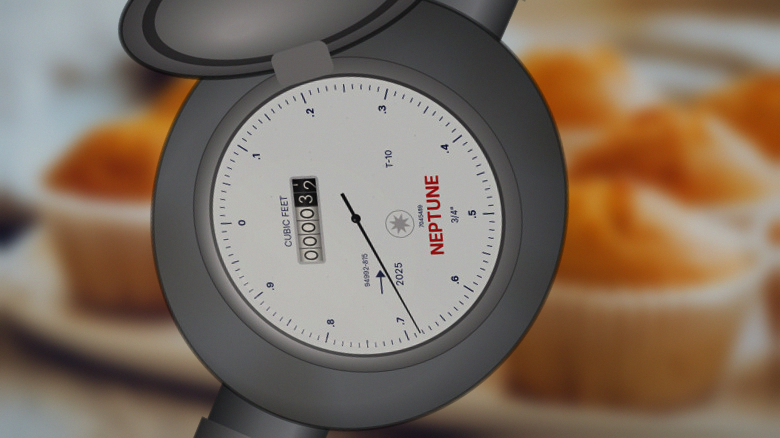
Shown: 31.68,ft³
